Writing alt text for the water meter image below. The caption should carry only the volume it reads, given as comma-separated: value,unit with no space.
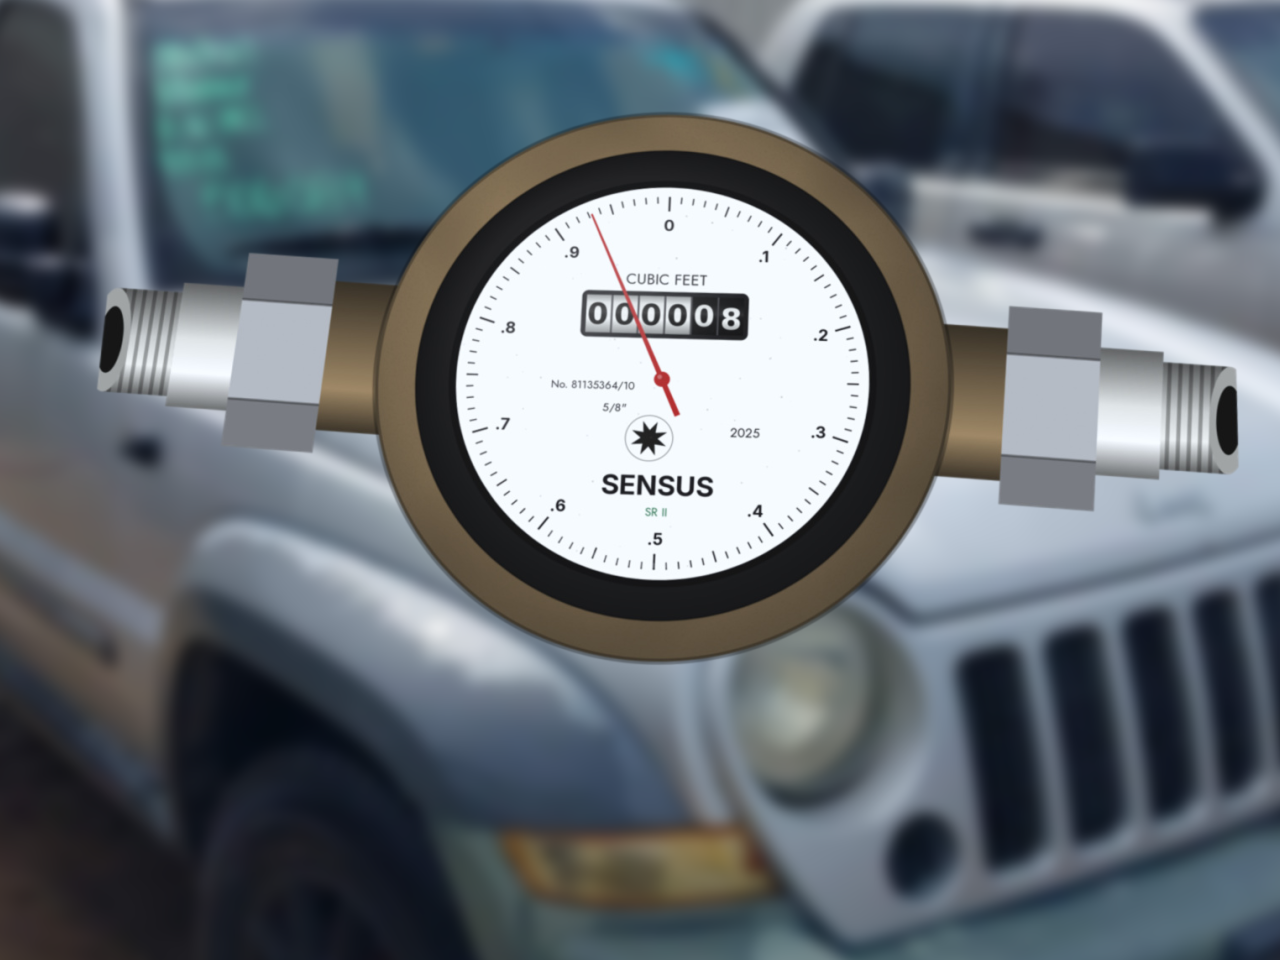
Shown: 7.93,ft³
